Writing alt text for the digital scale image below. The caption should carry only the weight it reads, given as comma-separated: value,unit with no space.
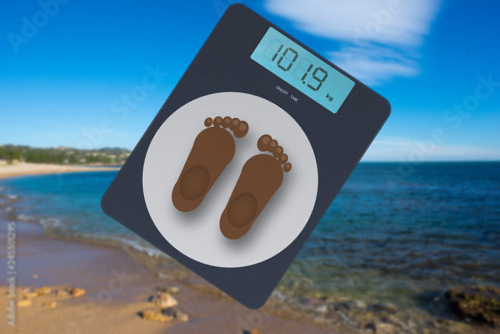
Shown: 101.9,kg
